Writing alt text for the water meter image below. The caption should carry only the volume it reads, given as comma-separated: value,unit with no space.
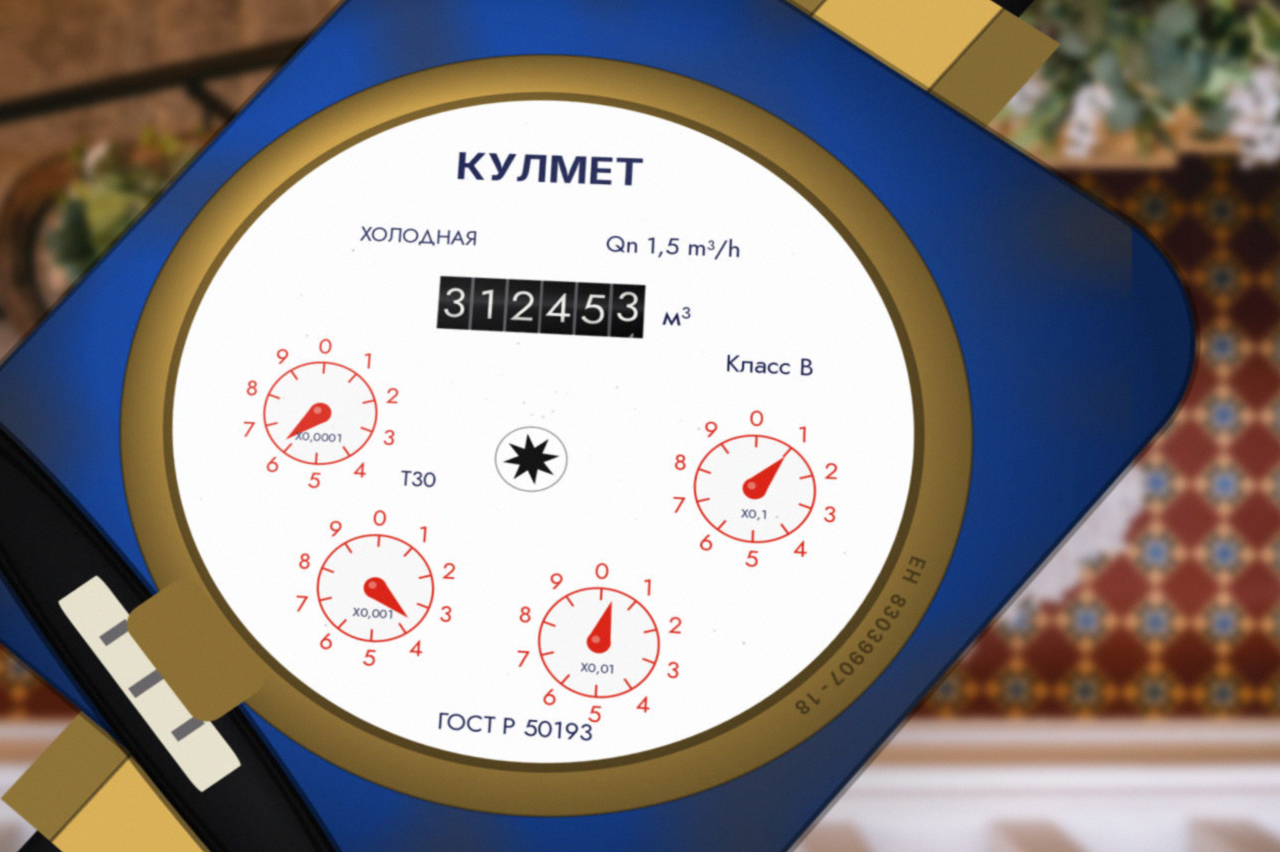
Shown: 312453.1036,m³
